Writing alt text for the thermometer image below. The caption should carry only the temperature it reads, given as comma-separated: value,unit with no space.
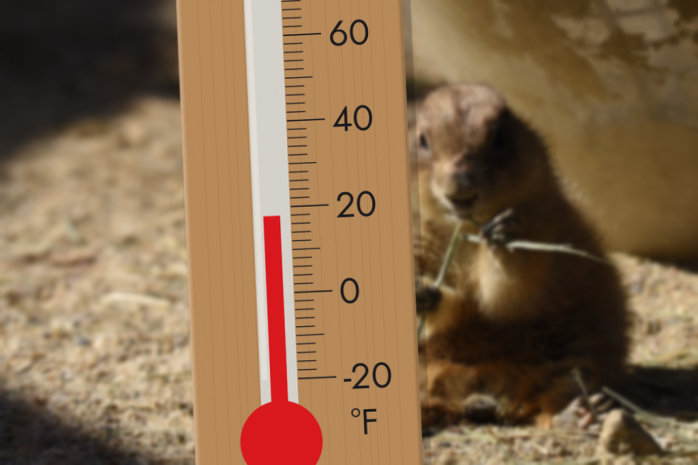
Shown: 18,°F
